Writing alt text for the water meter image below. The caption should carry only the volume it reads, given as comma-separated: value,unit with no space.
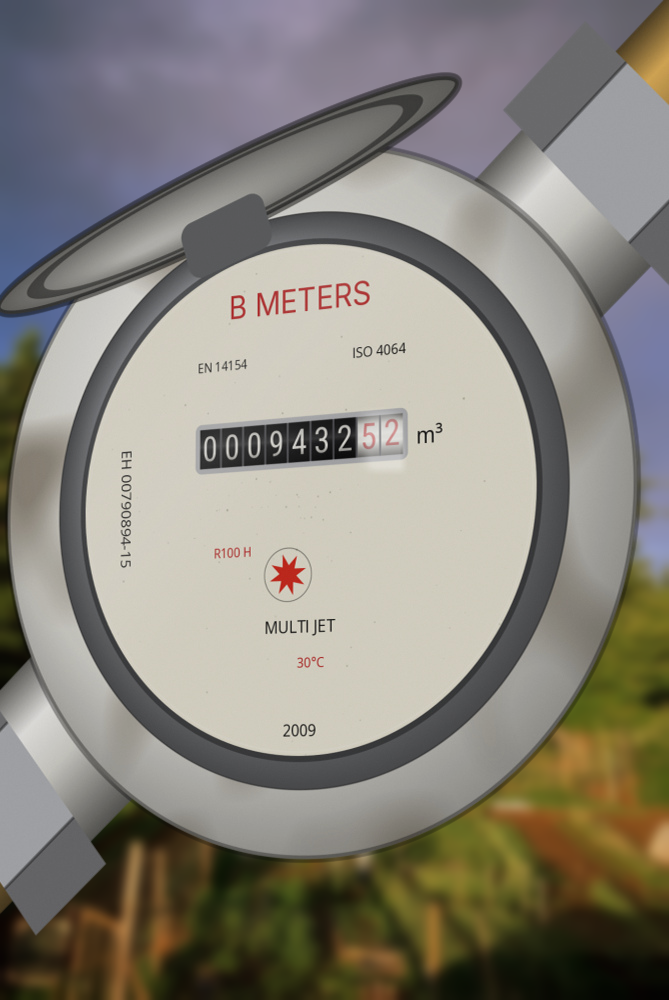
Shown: 9432.52,m³
